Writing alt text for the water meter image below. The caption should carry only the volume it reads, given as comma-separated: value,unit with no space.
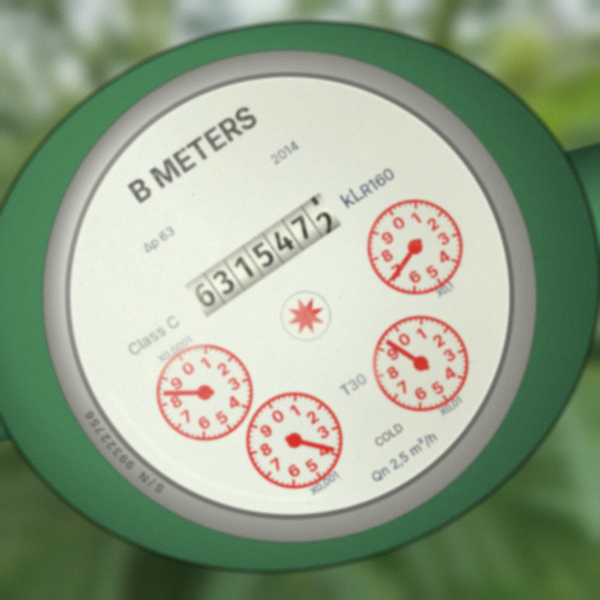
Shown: 6315471.6938,kL
